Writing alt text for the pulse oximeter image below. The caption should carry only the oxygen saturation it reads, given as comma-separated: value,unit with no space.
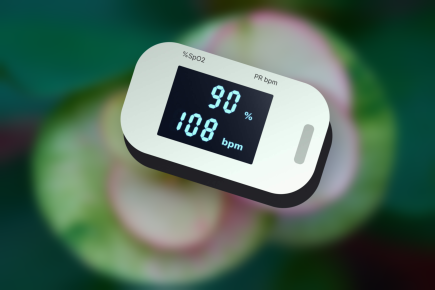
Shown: 90,%
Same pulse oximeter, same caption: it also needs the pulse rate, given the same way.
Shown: 108,bpm
